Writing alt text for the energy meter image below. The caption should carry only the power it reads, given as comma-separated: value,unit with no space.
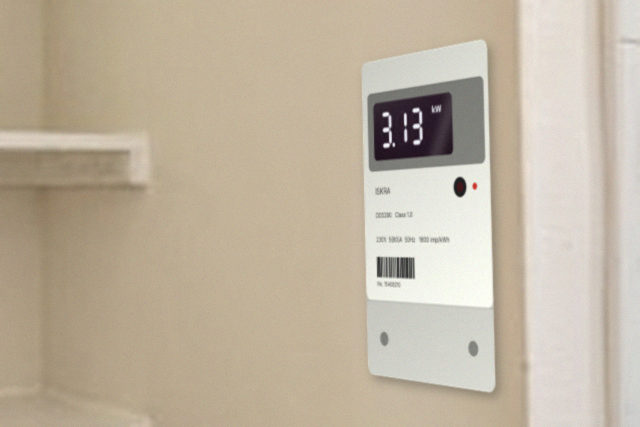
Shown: 3.13,kW
